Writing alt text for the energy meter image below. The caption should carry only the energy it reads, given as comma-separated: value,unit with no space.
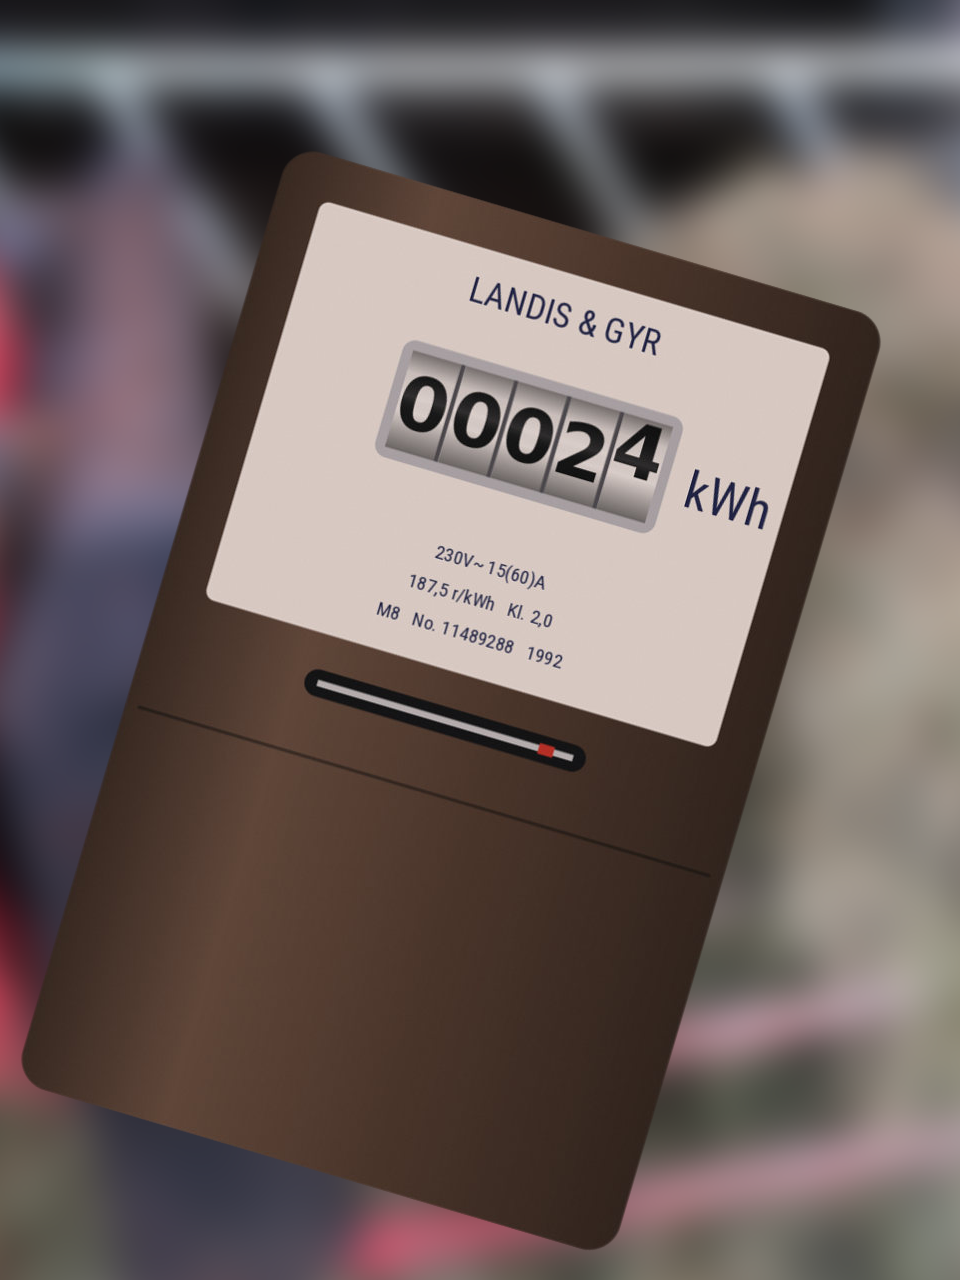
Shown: 24,kWh
